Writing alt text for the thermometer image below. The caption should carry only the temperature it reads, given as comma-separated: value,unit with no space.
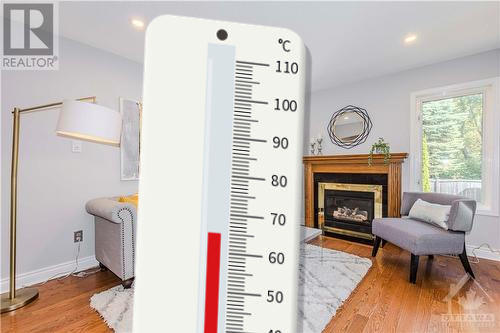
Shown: 65,°C
